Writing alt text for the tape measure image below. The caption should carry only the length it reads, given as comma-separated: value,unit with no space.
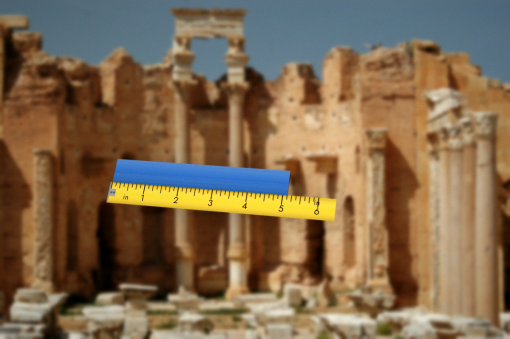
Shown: 5.125,in
